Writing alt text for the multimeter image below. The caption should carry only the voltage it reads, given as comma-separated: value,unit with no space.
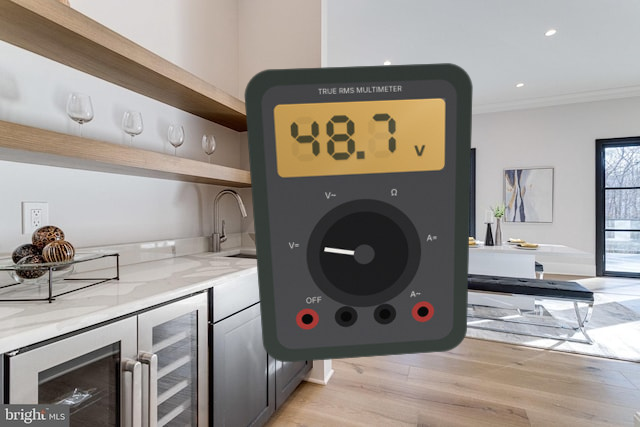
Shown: 48.7,V
